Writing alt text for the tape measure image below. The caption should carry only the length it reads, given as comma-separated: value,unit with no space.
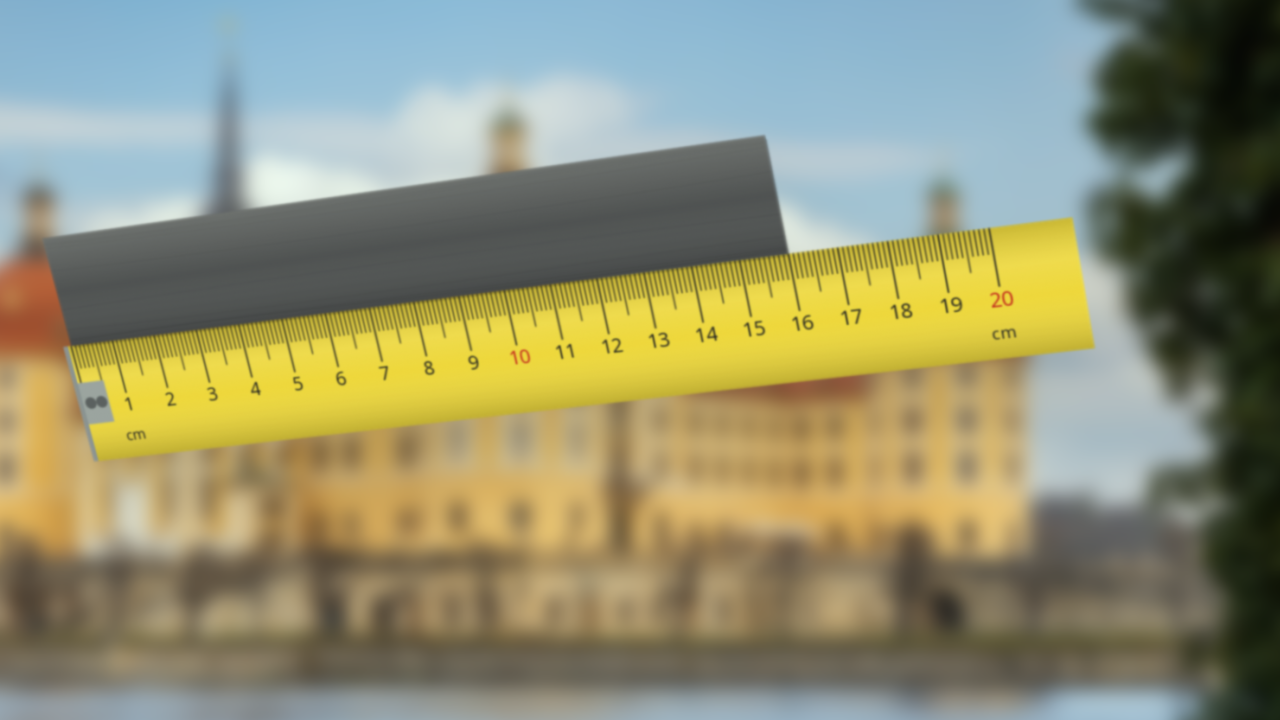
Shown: 16,cm
